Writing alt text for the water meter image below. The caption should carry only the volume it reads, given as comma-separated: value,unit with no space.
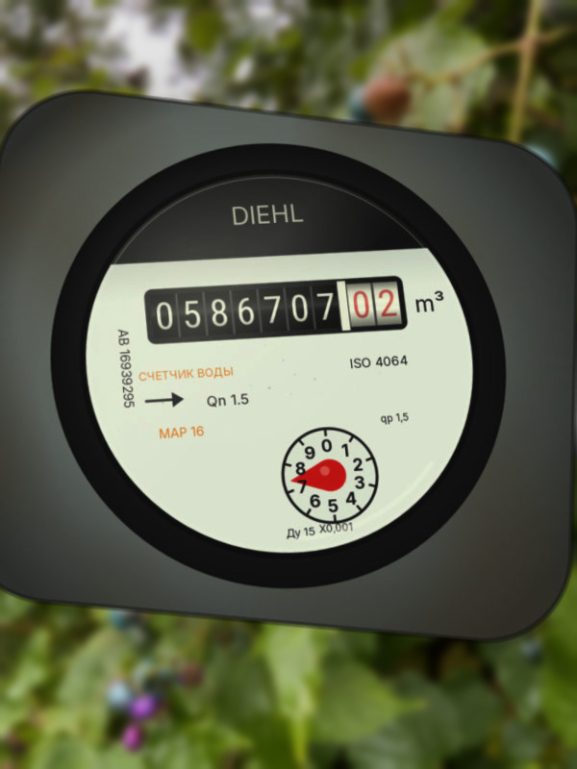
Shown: 586707.027,m³
